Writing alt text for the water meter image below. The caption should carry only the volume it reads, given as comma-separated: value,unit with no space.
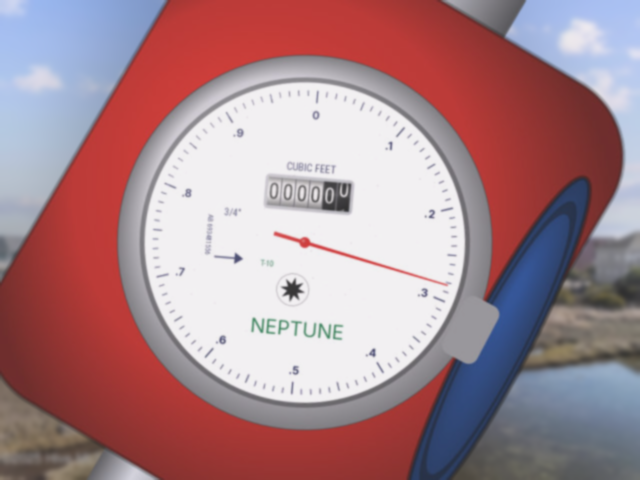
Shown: 0.28,ft³
